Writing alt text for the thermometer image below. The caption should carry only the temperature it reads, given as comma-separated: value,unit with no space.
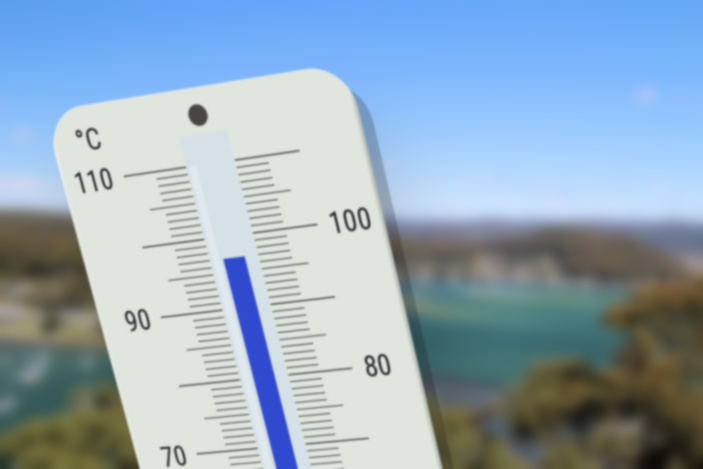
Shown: 97,°C
